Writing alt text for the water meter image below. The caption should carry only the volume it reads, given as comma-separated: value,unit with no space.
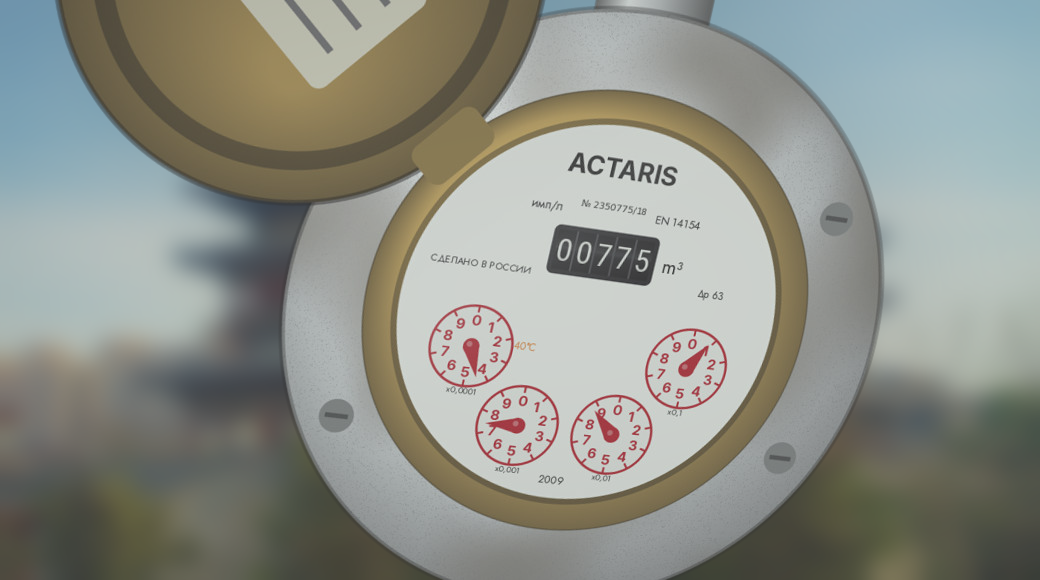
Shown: 775.0874,m³
